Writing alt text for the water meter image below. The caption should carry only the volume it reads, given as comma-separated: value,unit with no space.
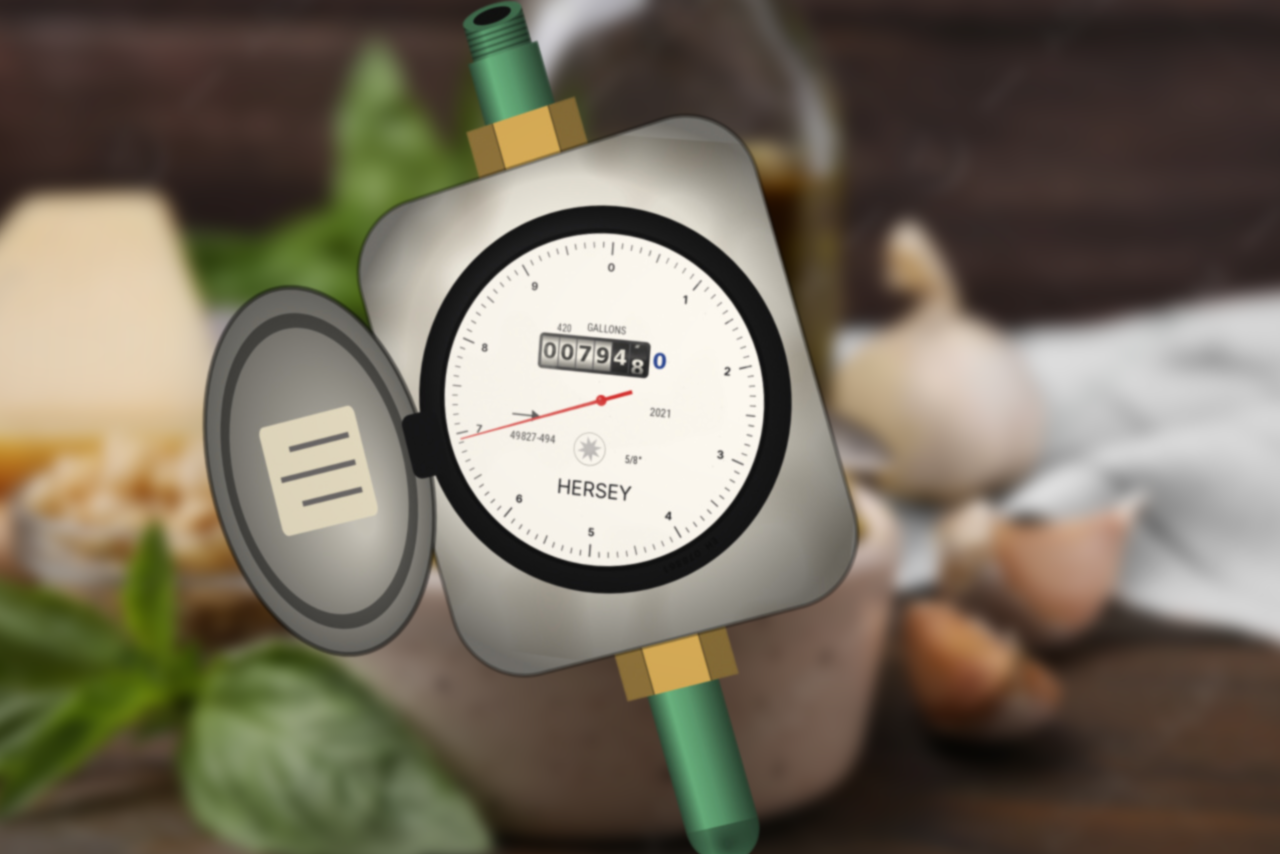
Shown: 79476.9,gal
